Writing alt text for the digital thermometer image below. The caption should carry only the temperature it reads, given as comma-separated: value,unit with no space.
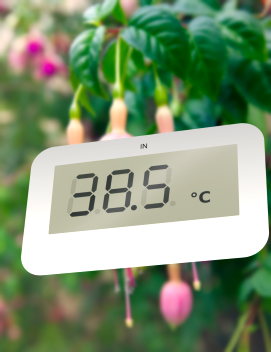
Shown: 38.5,°C
